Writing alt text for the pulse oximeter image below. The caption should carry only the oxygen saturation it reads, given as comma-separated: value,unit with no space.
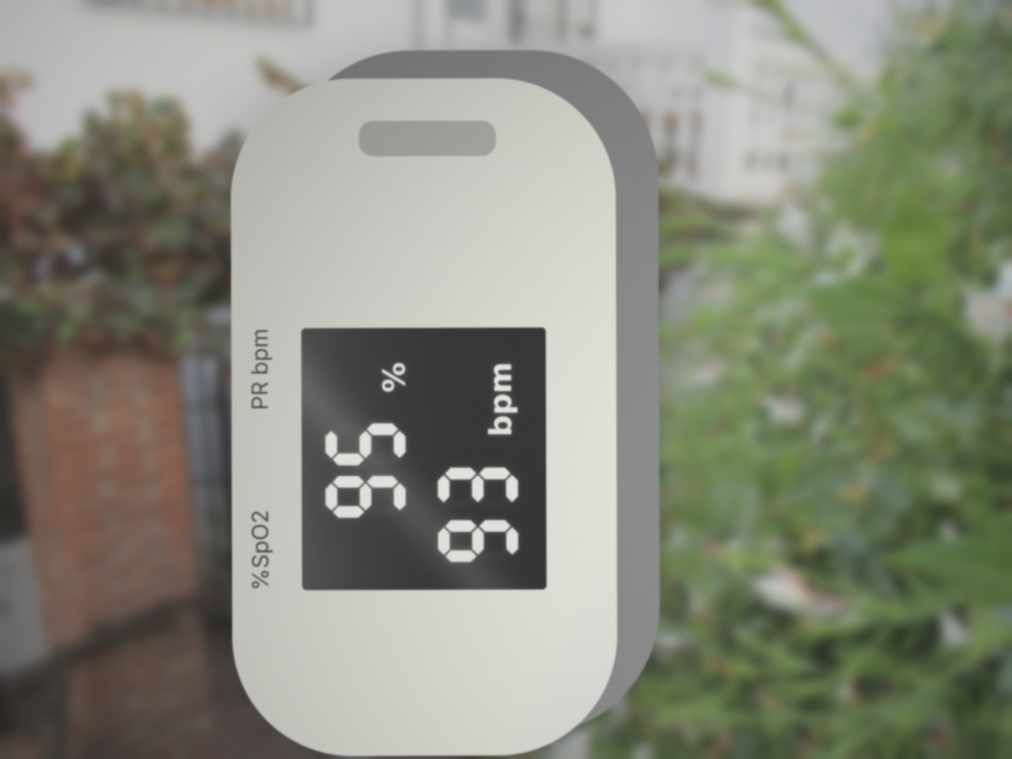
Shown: 95,%
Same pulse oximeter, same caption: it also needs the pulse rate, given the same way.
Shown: 93,bpm
